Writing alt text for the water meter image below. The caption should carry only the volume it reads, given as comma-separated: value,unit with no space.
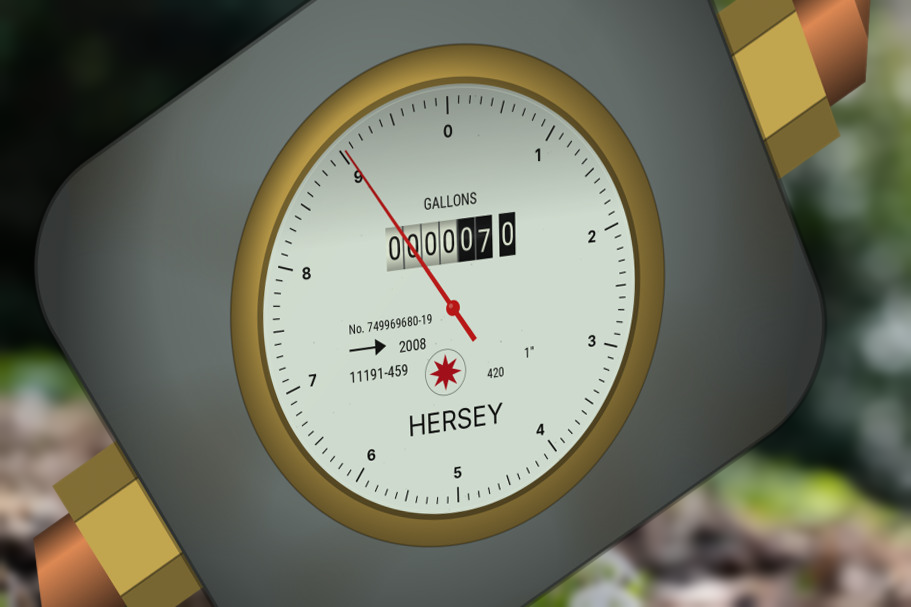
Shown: 69.0,gal
